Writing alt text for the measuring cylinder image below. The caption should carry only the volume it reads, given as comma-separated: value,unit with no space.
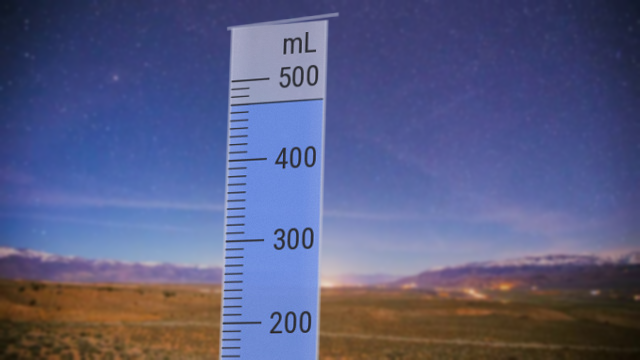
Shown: 470,mL
